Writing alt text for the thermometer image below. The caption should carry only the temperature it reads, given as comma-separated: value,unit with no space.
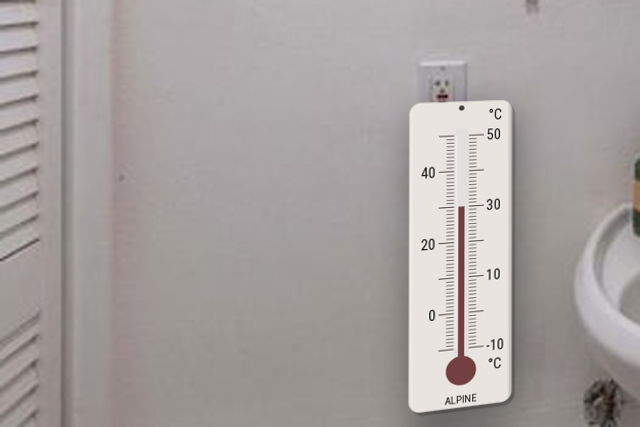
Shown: 30,°C
